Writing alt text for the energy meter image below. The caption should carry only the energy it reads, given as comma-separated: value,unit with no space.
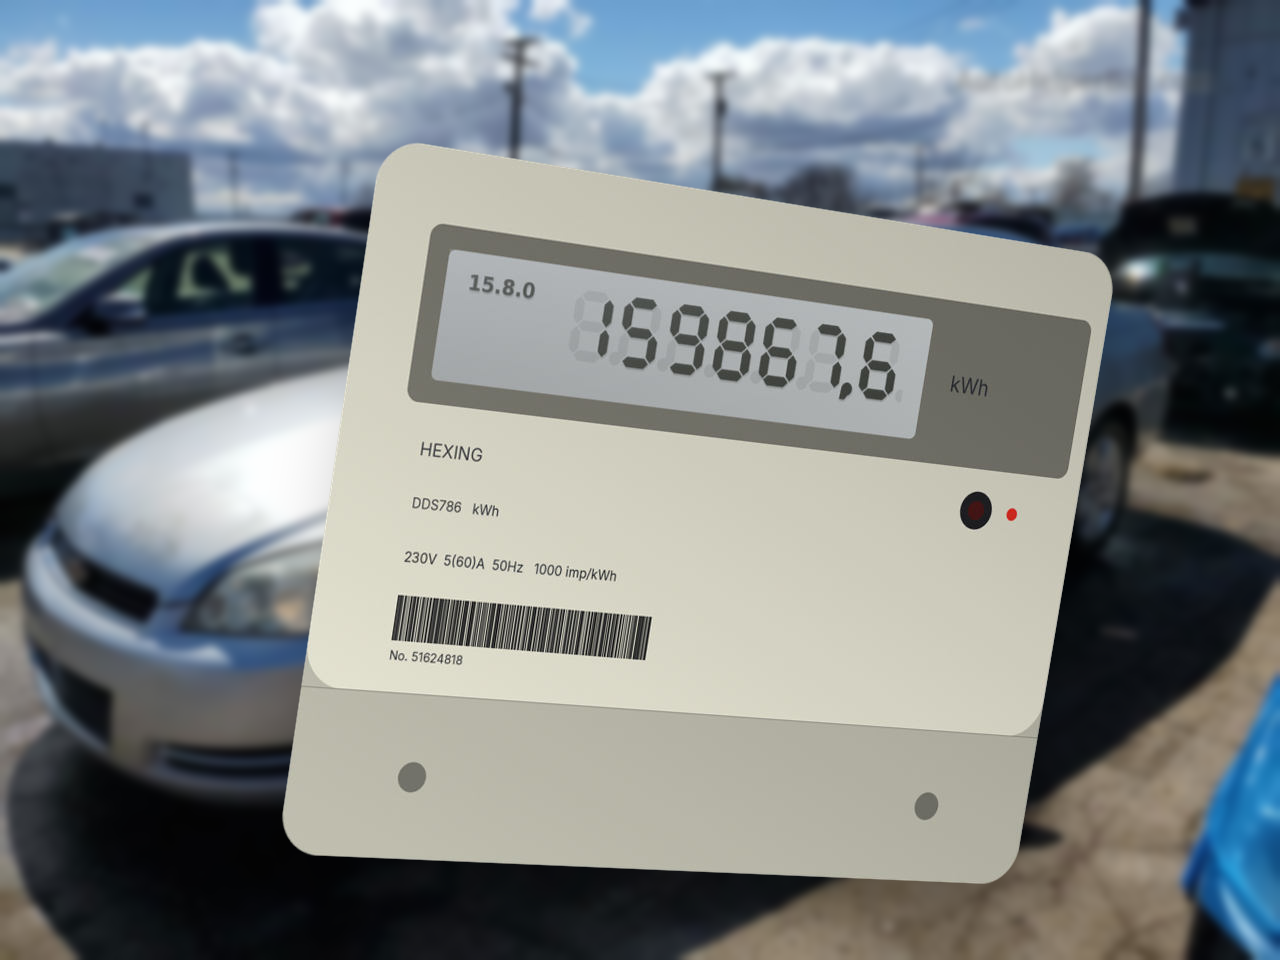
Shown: 159867.6,kWh
